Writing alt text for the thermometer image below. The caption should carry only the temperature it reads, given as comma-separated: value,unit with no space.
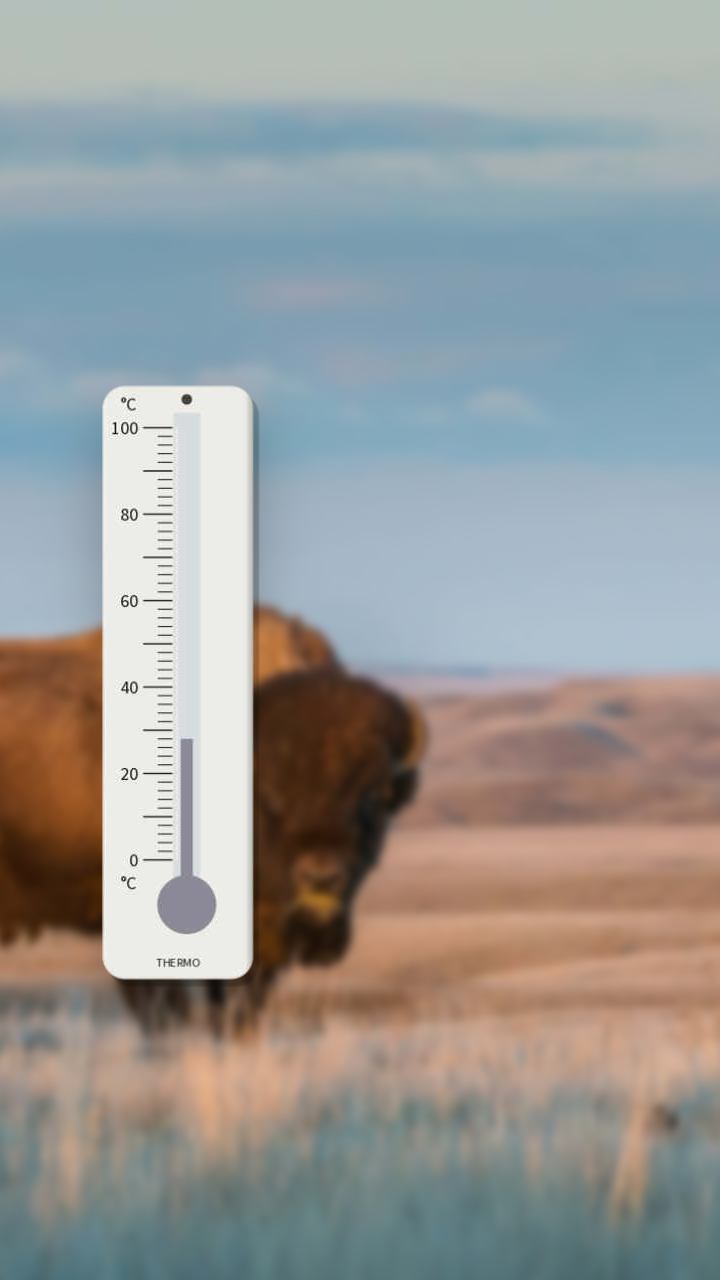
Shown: 28,°C
